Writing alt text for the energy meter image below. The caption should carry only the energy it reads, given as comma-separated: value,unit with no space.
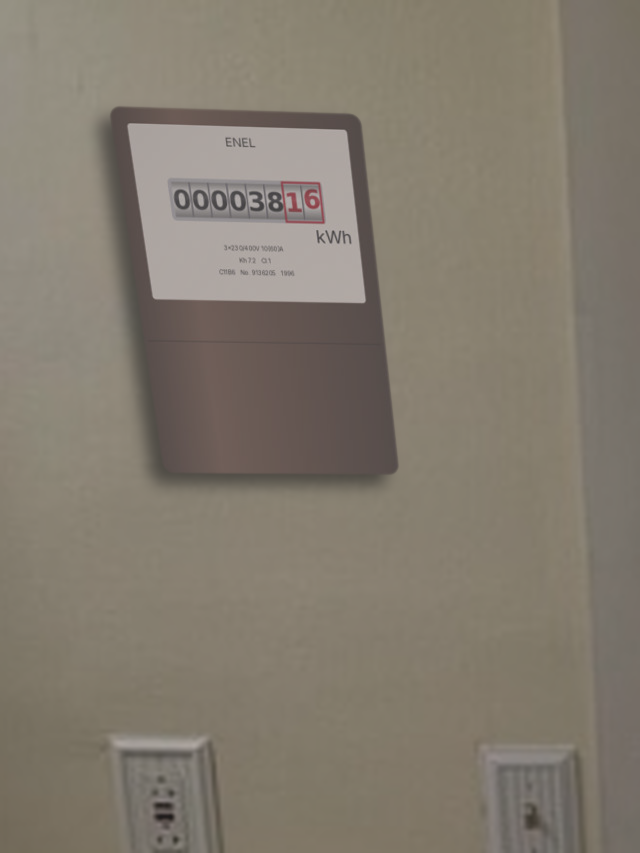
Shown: 38.16,kWh
